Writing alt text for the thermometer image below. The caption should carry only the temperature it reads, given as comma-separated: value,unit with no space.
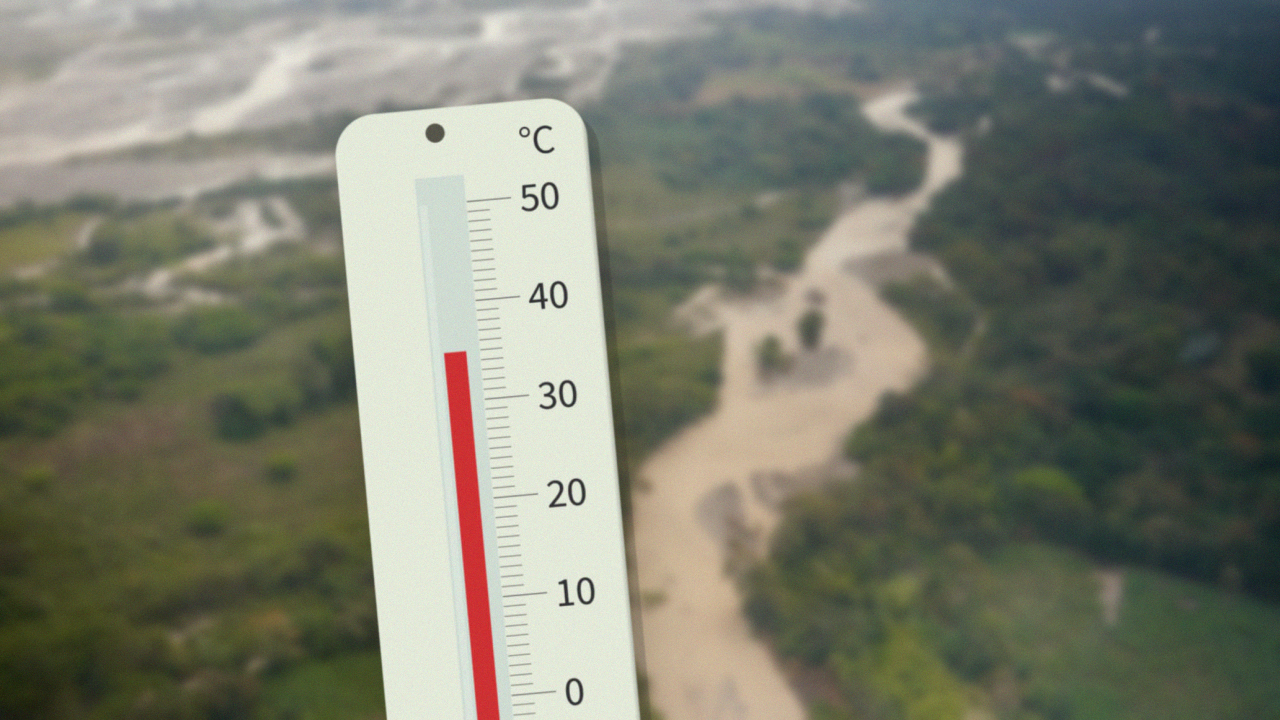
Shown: 35,°C
